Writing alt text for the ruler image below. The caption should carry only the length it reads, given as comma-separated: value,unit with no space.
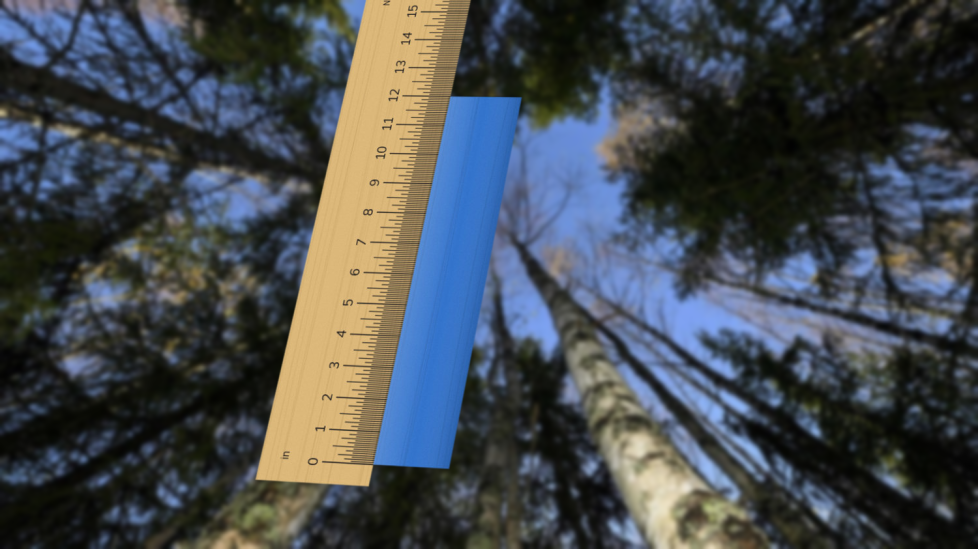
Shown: 12,in
